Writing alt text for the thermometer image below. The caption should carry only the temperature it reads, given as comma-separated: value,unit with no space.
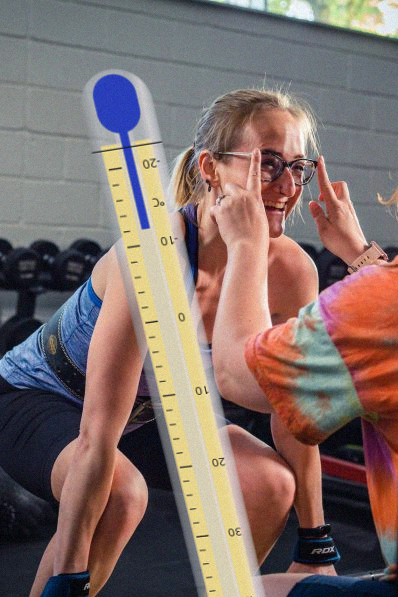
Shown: -12,°C
